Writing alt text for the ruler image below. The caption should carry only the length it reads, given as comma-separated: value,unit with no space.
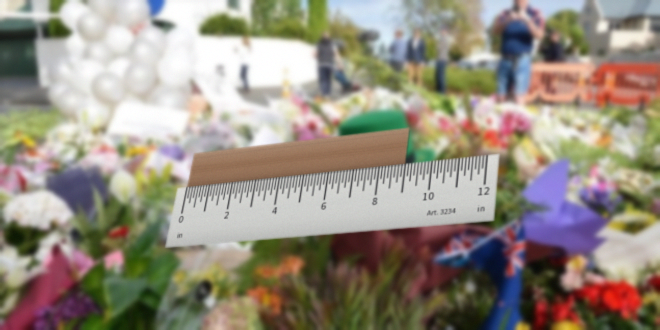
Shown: 9,in
